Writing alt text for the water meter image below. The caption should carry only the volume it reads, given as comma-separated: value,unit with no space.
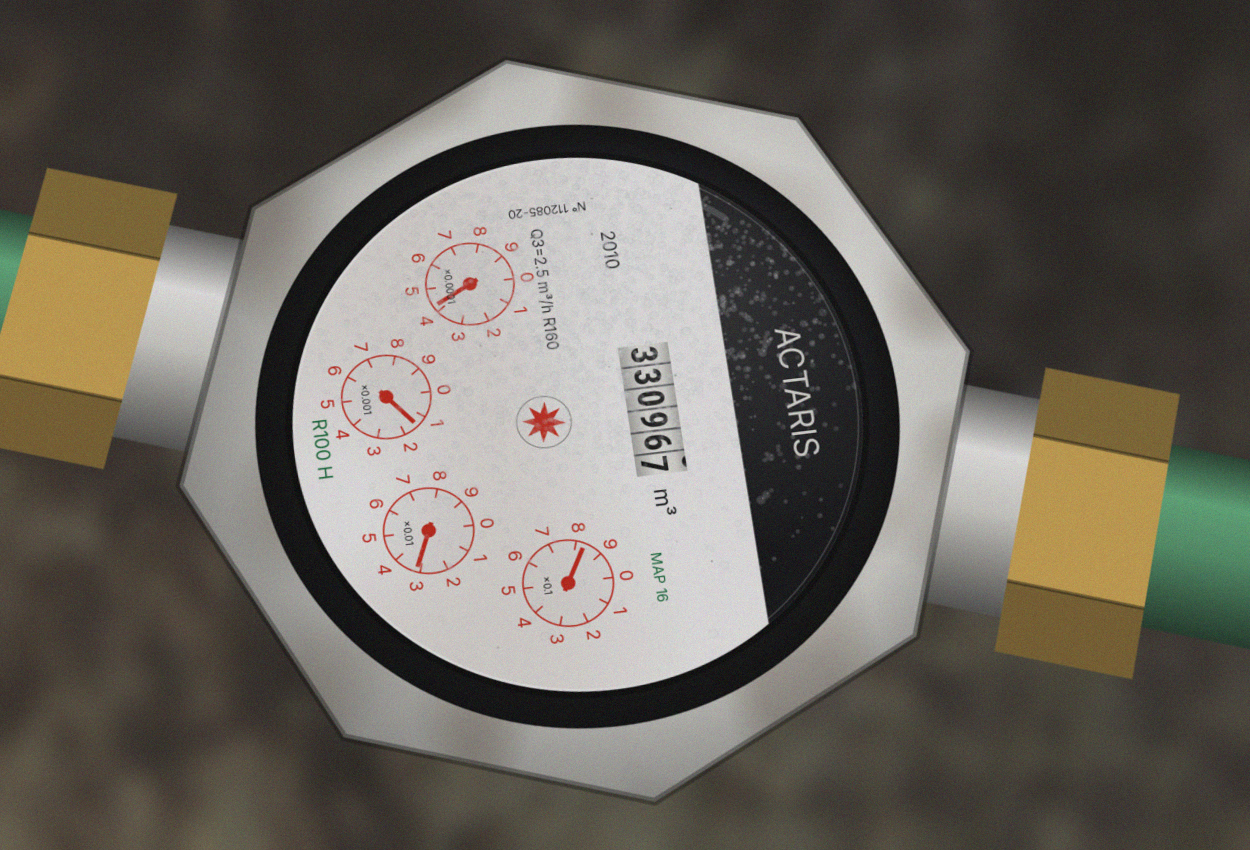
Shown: 330966.8314,m³
